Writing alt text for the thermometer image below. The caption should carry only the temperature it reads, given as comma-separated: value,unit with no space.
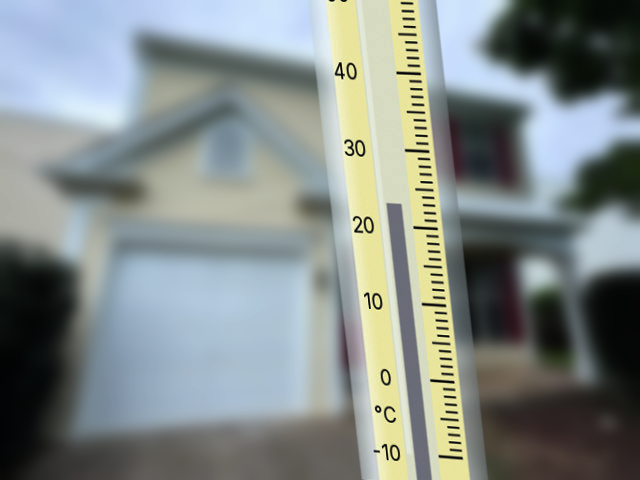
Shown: 23,°C
